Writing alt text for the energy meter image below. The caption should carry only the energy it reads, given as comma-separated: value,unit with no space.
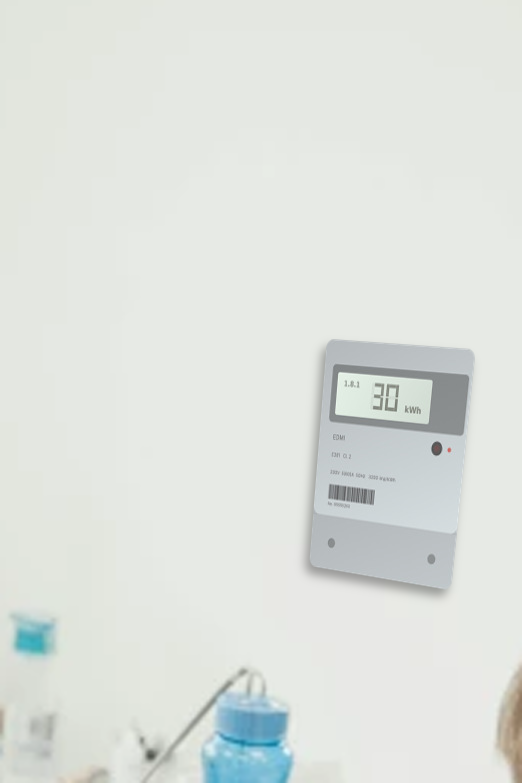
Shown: 30,kWh
